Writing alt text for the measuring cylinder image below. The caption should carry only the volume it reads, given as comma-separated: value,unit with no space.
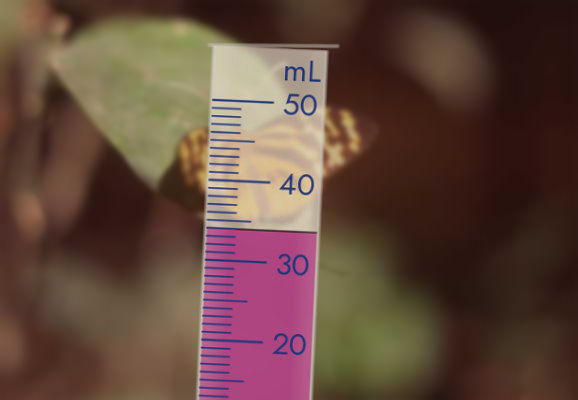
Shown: 34,mL
